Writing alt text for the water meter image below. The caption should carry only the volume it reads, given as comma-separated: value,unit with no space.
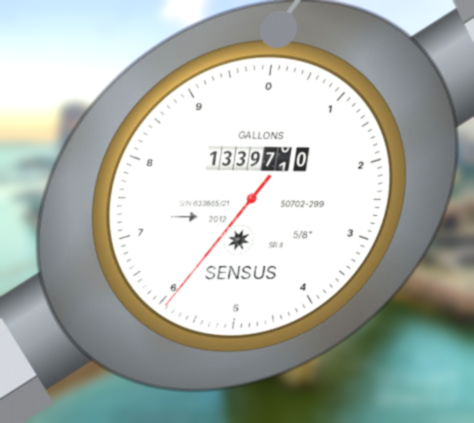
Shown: 1339705.9,gal
